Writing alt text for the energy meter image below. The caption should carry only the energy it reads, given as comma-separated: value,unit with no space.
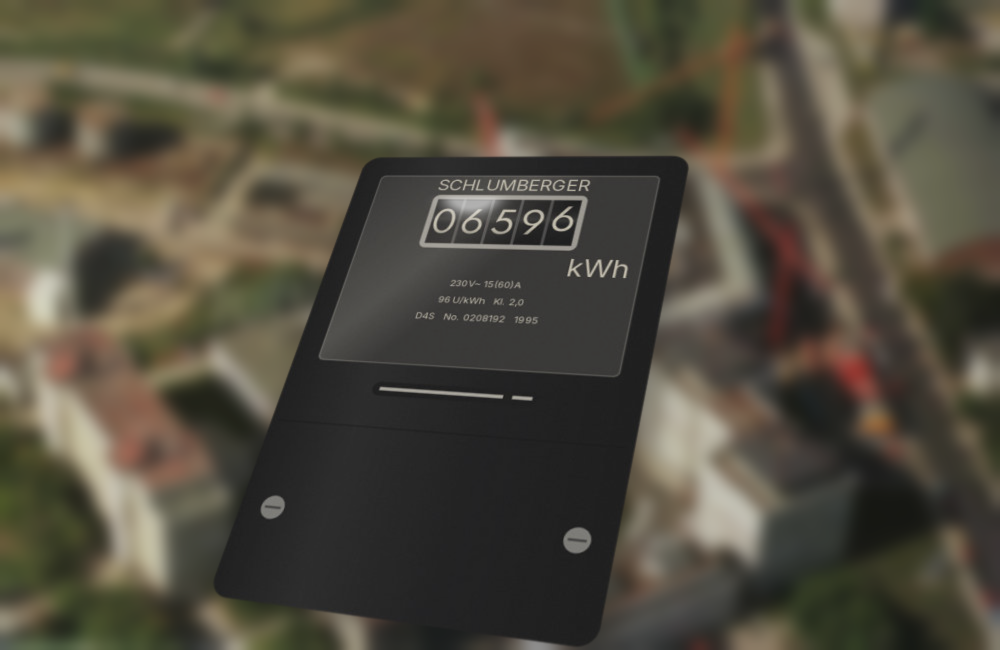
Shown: 6596,kWh
